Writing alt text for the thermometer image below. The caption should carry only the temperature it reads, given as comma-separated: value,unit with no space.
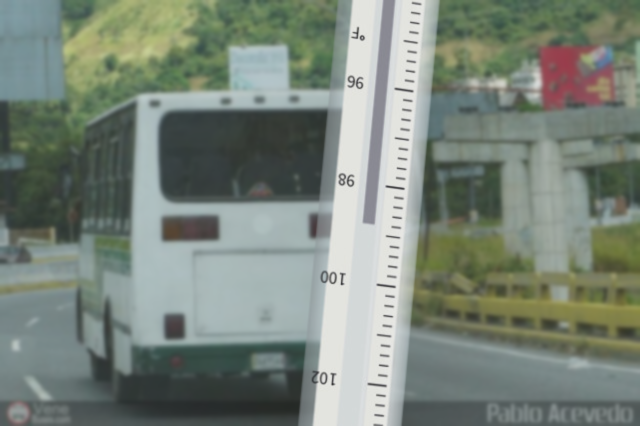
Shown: 98.8,°F
